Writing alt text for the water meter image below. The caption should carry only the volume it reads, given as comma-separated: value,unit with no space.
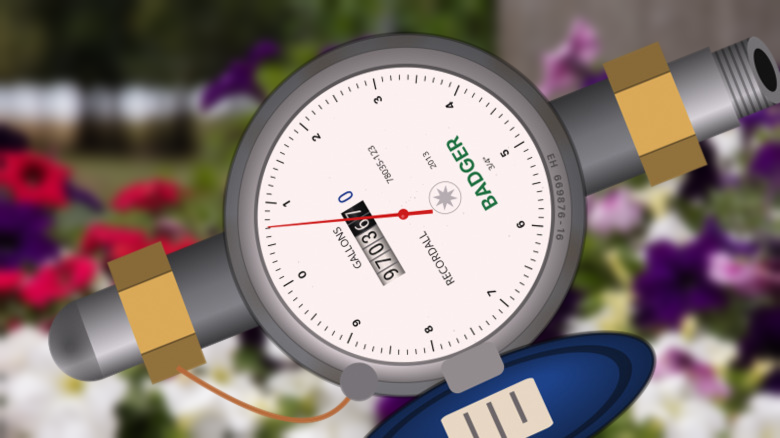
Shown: 9703670.7,gal
